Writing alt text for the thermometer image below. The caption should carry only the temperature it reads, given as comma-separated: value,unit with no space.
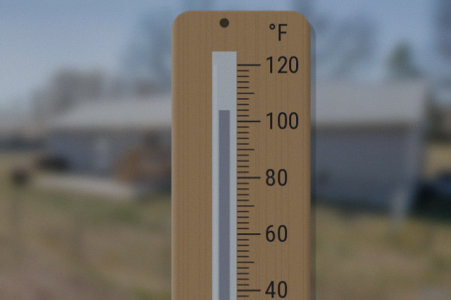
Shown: 104,°F
